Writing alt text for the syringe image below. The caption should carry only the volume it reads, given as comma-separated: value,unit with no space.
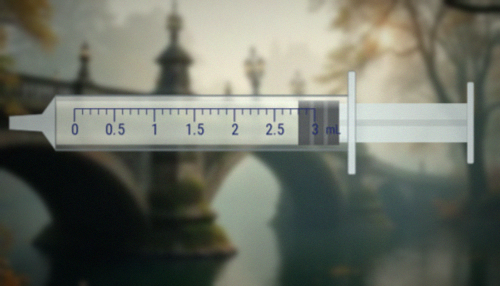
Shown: 2.8,mL
